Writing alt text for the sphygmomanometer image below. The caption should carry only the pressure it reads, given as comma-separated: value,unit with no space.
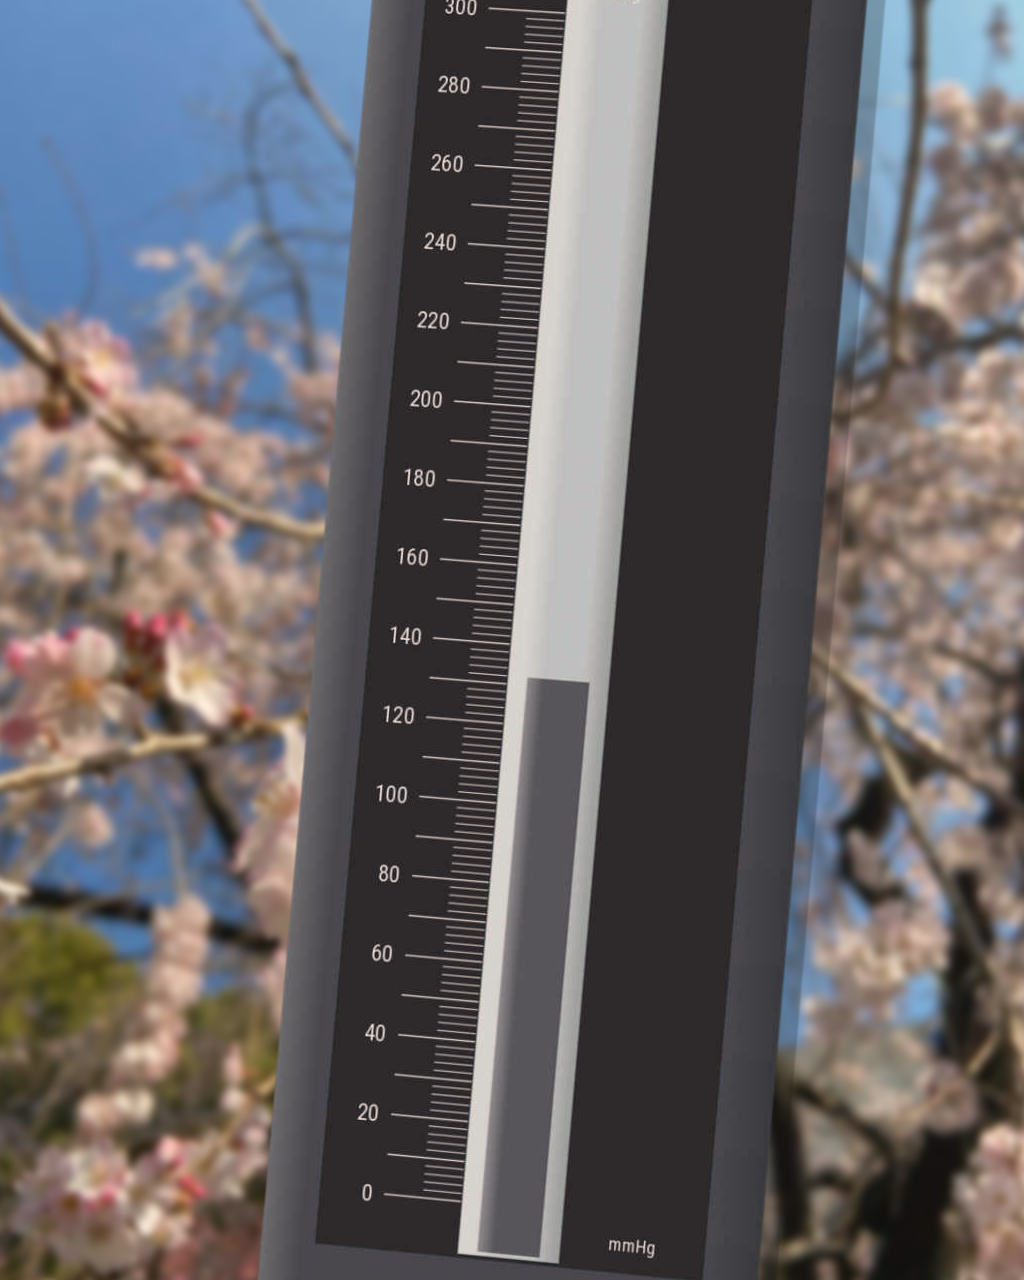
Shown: 132,mmHg
